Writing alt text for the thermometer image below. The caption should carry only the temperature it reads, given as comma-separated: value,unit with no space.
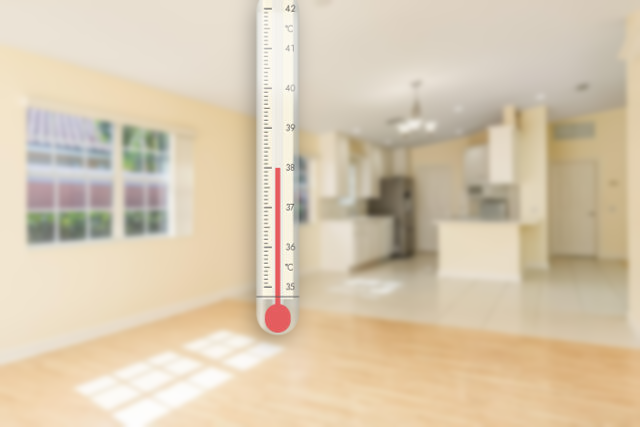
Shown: 38,°C
